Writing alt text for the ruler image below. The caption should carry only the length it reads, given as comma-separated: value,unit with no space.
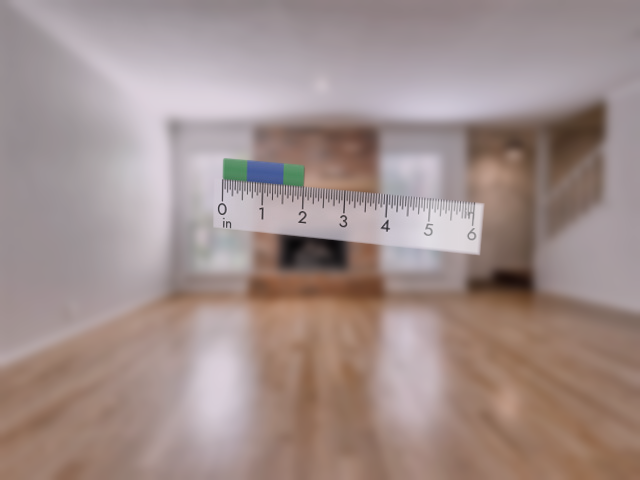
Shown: 2,in
